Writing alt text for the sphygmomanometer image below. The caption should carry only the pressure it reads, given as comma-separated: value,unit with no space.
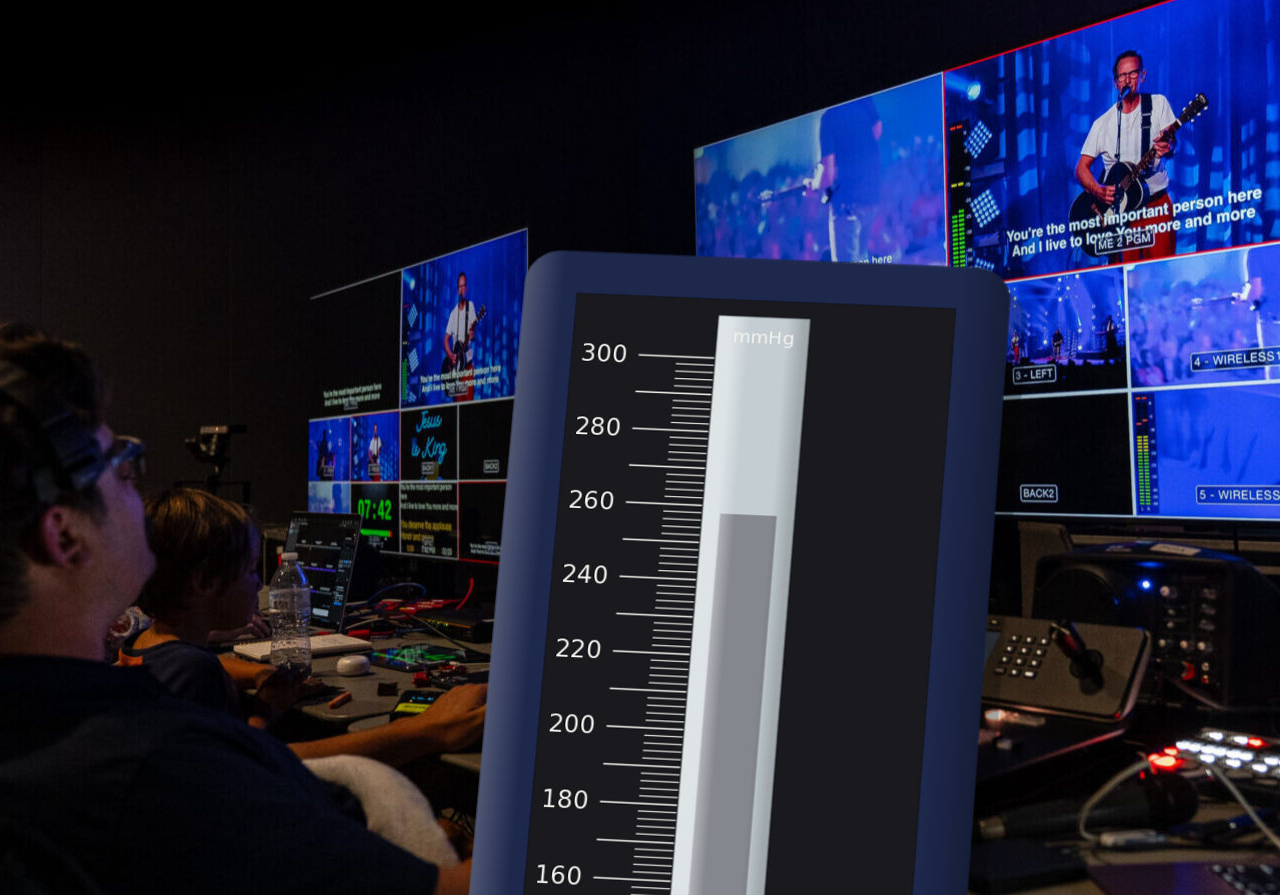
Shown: 258,mmHg
